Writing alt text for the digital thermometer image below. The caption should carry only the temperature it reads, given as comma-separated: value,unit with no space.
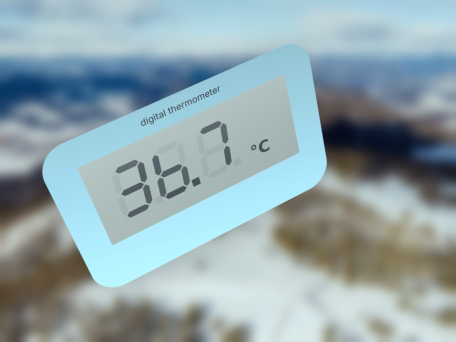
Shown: 36.7,°C
